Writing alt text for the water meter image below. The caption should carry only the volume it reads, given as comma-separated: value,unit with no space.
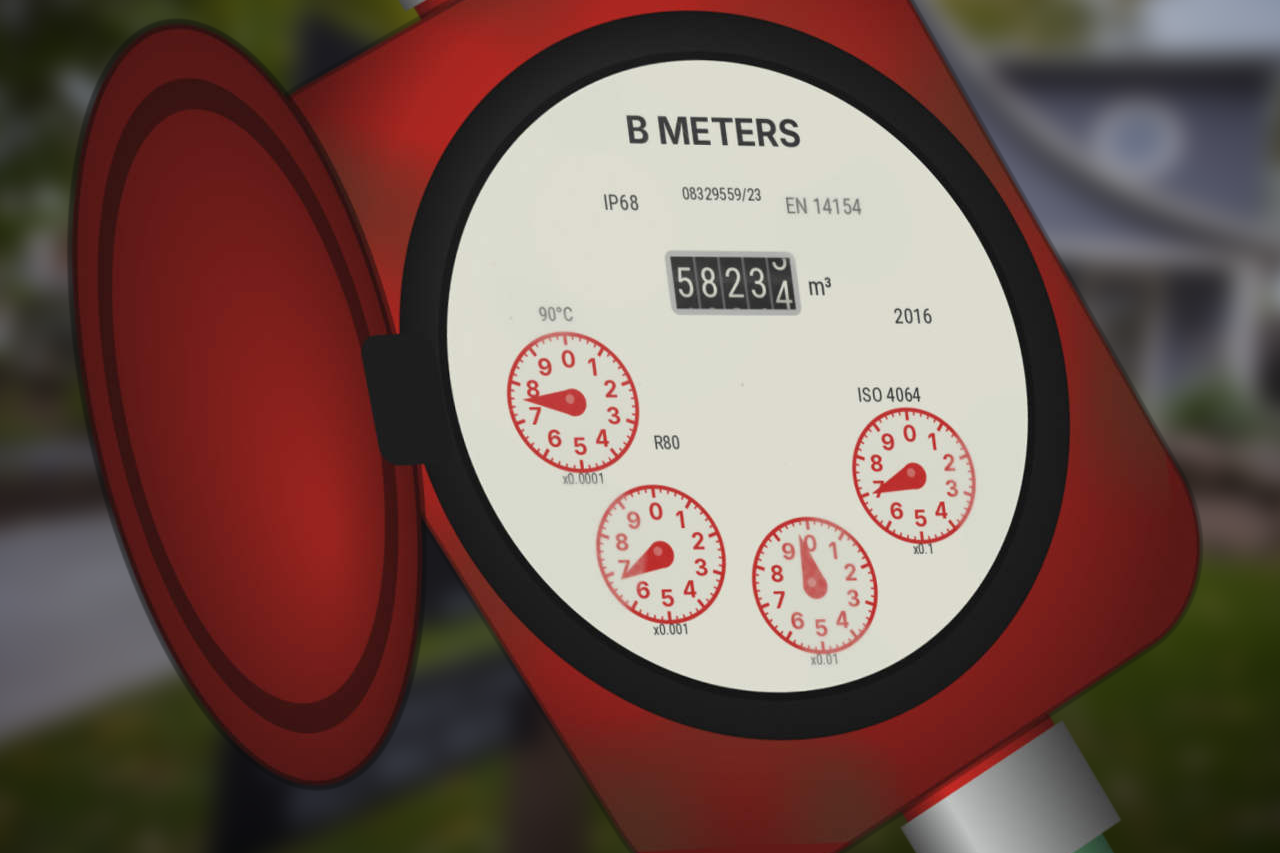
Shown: 58233.6967,m³
